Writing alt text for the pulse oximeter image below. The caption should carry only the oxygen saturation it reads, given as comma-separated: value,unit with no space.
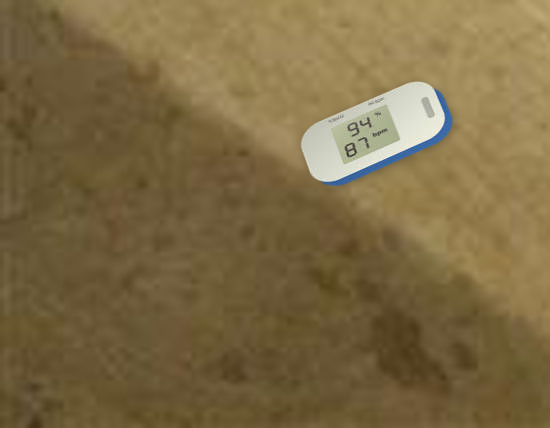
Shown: 94,%
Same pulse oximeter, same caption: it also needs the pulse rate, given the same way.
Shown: 87,bpm
